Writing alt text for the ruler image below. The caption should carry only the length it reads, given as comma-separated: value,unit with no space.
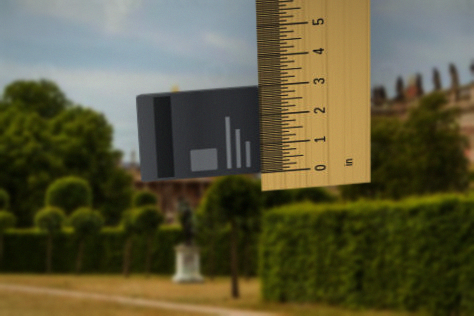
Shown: 3,in
